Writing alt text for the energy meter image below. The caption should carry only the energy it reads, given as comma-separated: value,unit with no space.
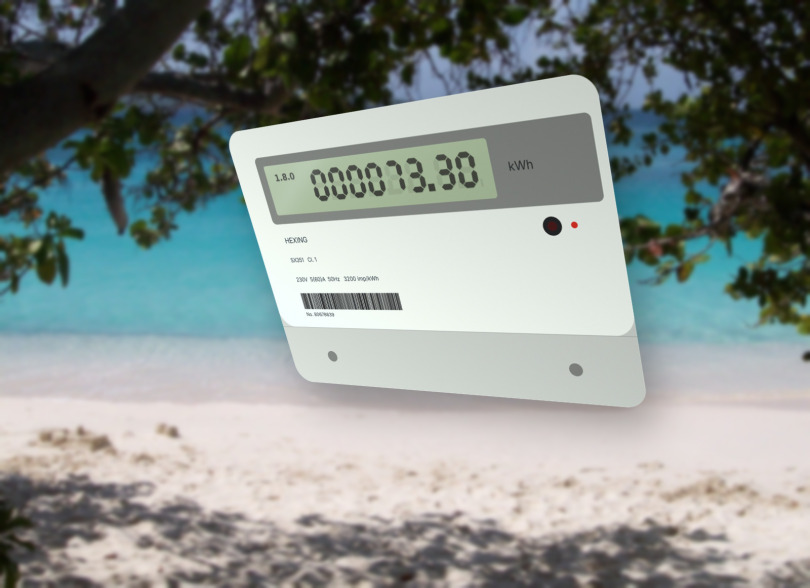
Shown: 73.30,kWh
